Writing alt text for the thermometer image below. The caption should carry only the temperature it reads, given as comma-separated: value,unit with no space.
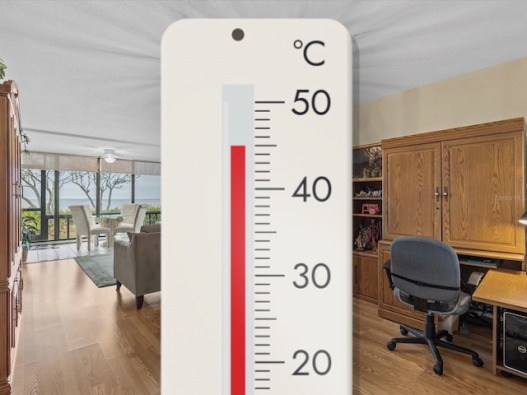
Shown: 45,°C
